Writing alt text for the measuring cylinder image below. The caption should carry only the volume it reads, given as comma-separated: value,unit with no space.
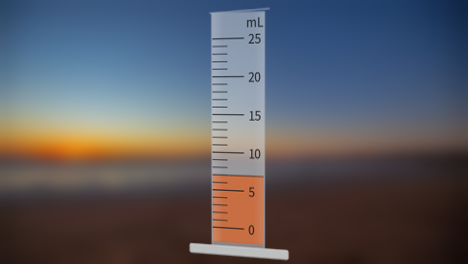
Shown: 7,mL
